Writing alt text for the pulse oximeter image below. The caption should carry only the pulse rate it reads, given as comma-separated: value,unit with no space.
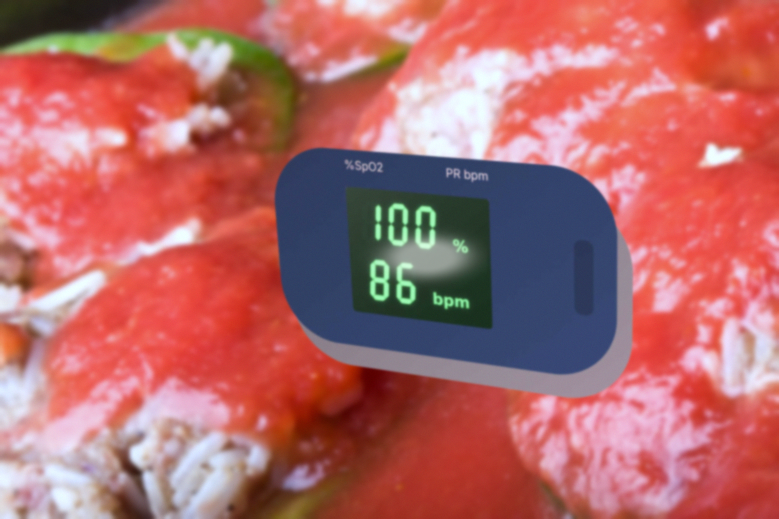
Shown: 86,bpm
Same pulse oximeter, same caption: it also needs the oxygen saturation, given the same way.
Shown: 100,%
